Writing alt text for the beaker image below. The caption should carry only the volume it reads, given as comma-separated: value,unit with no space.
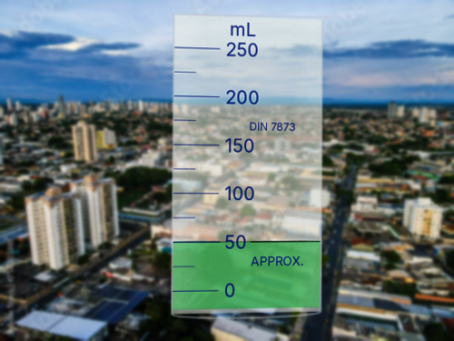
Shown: 50,mL
